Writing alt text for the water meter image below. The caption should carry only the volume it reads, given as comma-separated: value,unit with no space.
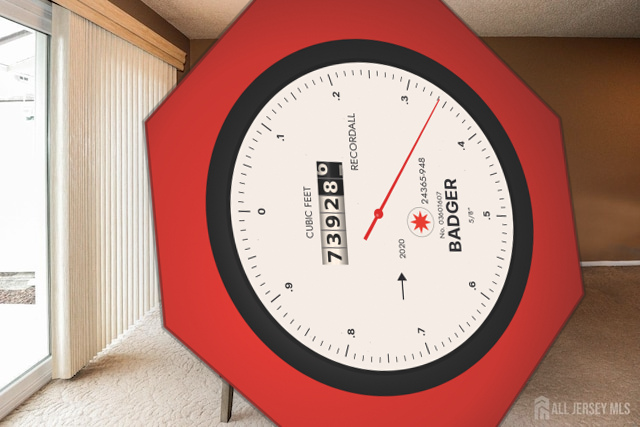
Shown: 739286.34,ft³
